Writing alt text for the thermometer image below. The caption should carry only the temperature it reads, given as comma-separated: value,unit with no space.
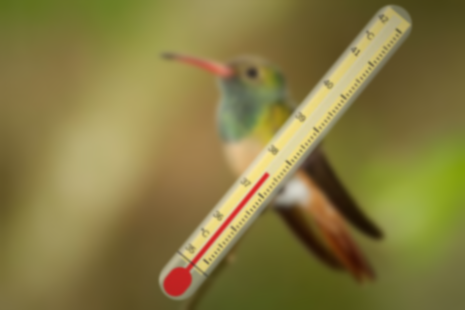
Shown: 37.5,°C
